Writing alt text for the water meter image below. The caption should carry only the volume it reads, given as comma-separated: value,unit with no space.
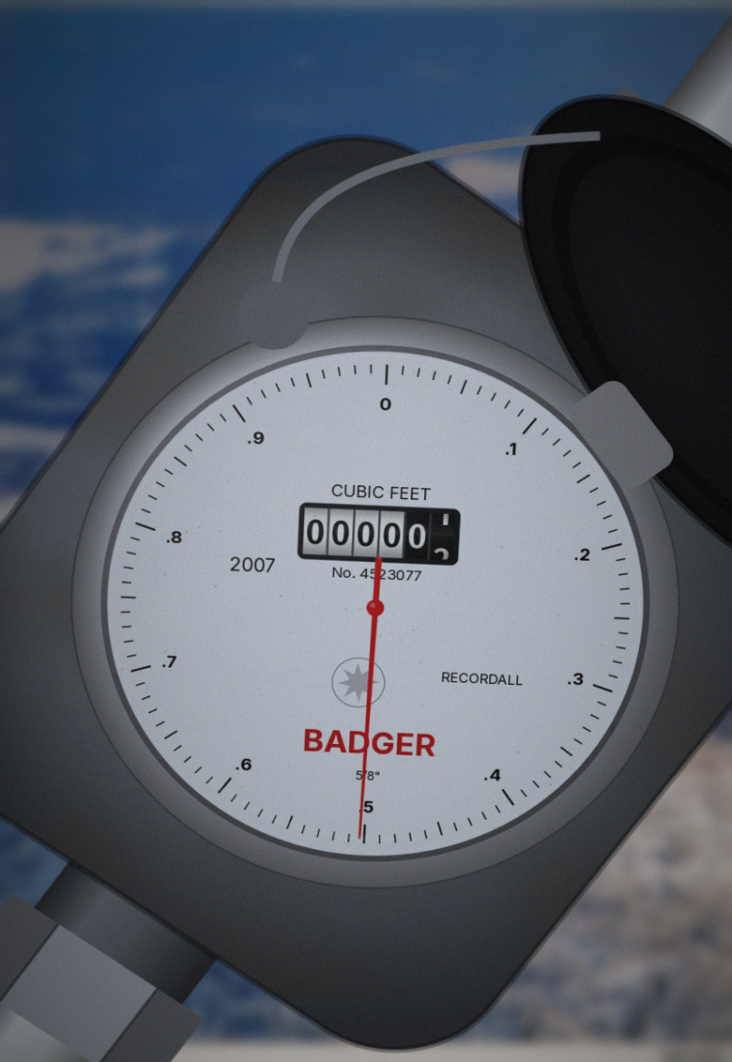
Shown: 1.50,ft³
